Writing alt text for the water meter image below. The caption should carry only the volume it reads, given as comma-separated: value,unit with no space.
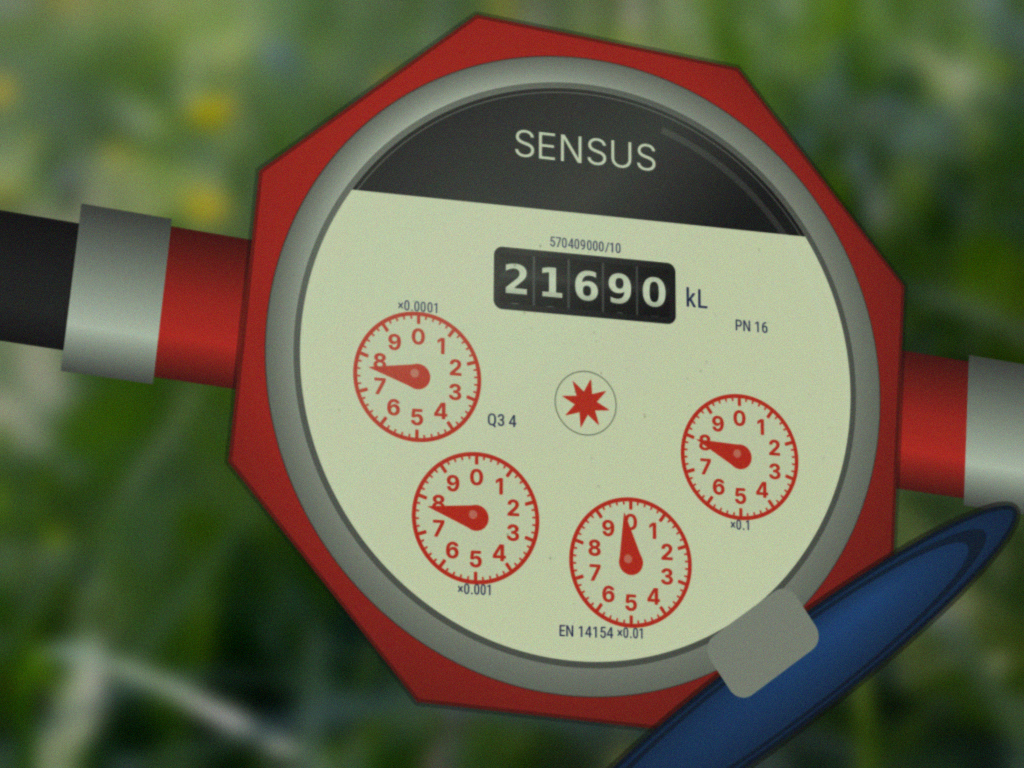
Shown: 21690.7977,kL
